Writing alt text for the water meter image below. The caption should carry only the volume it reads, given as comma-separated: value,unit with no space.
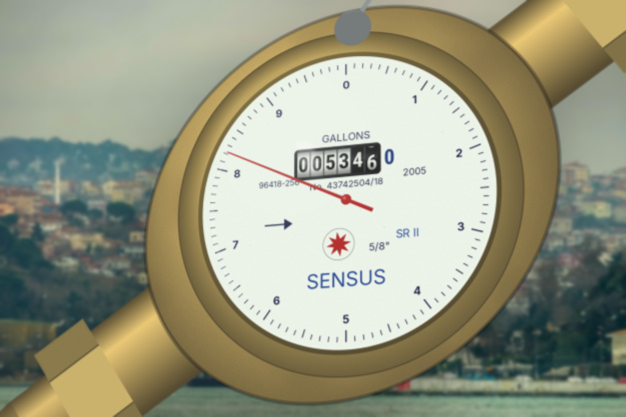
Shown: 53458.2,gal
